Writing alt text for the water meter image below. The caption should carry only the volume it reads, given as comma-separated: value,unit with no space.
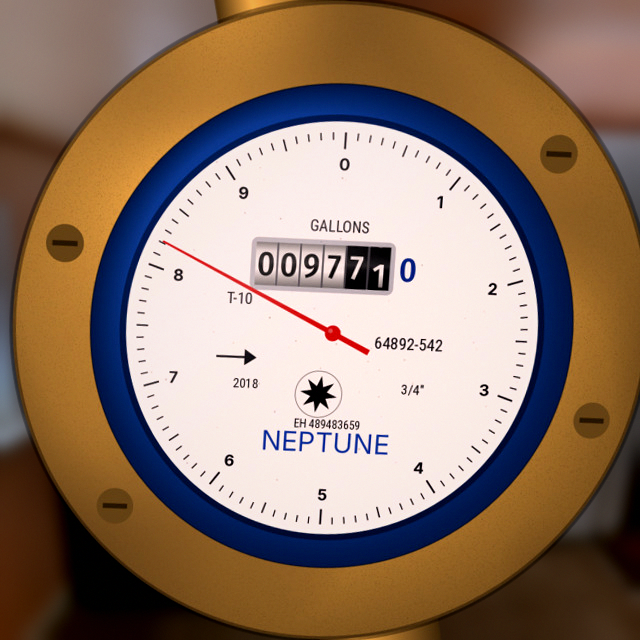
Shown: 97708.2,gal
